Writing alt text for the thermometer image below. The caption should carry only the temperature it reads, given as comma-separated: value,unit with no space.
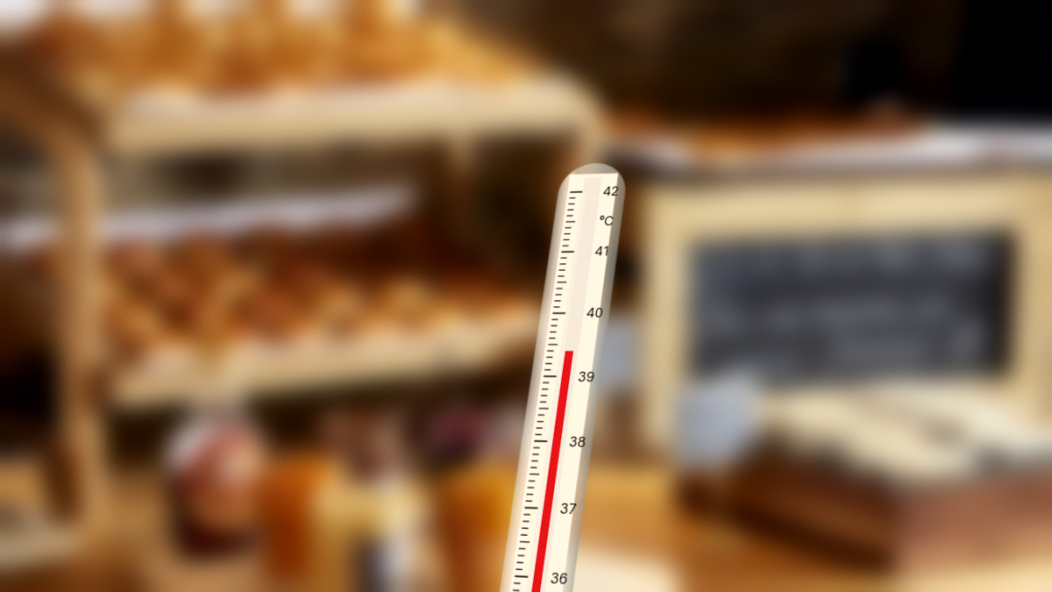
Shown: 39.4,°C
